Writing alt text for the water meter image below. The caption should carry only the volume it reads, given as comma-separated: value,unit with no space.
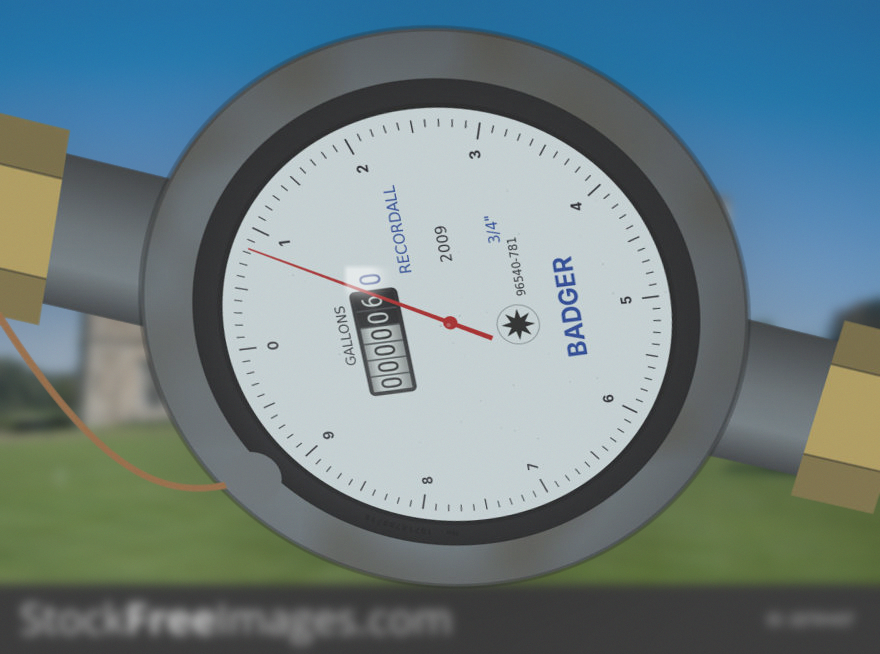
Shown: 60.8,gal
